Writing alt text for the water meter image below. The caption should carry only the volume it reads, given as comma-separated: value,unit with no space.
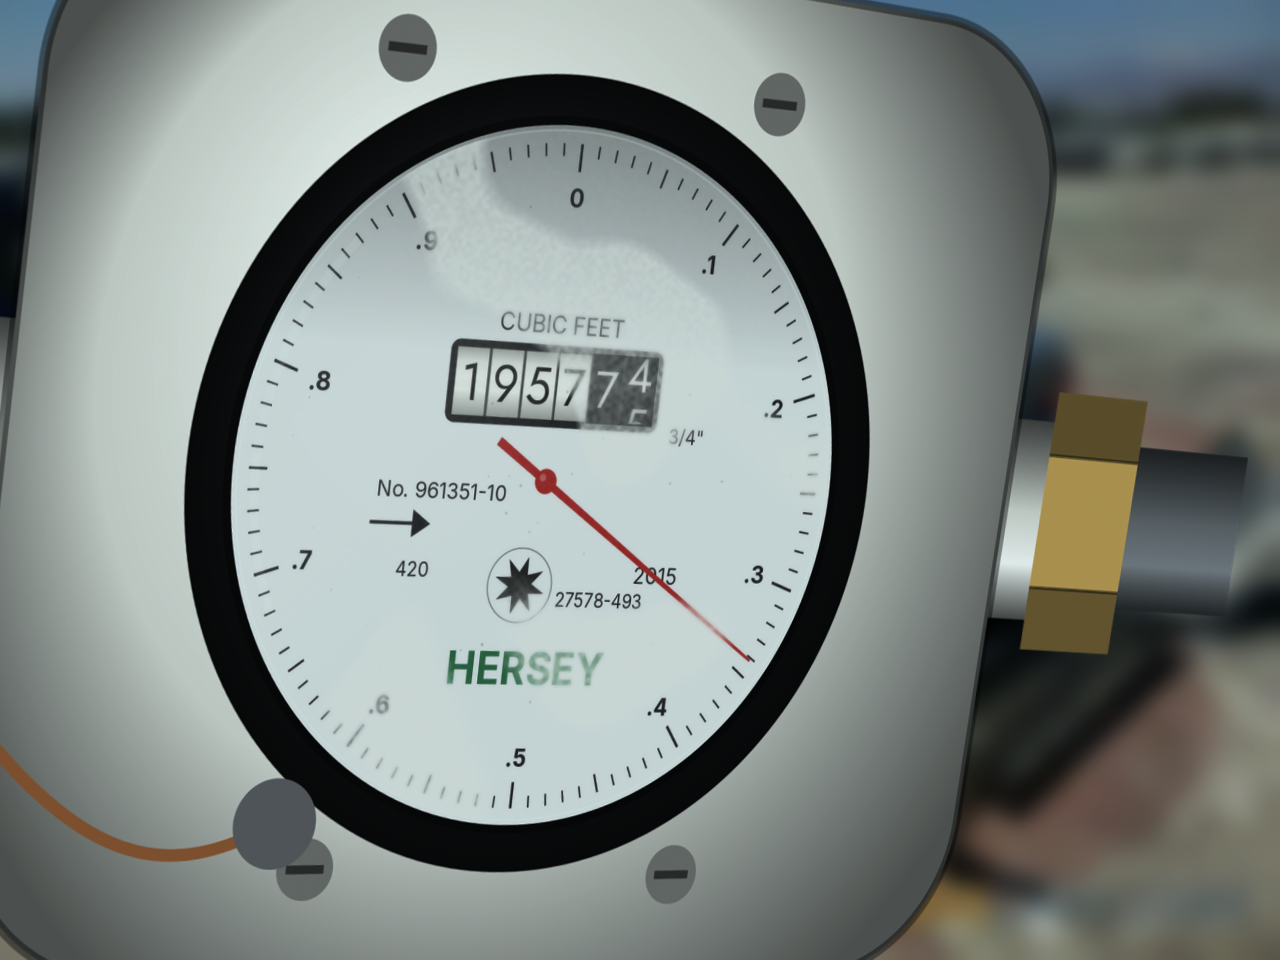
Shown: 195774.34,ft³
